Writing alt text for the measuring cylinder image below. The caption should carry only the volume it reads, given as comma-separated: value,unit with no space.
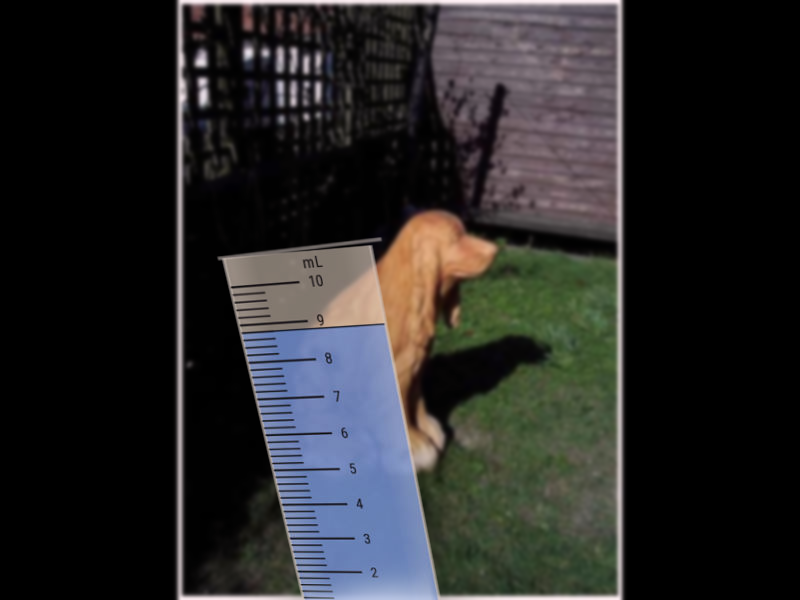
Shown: 8.8,mL
